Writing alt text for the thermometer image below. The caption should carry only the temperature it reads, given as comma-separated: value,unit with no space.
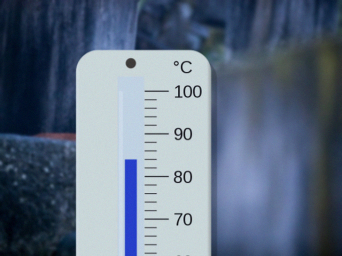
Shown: 84,°C
